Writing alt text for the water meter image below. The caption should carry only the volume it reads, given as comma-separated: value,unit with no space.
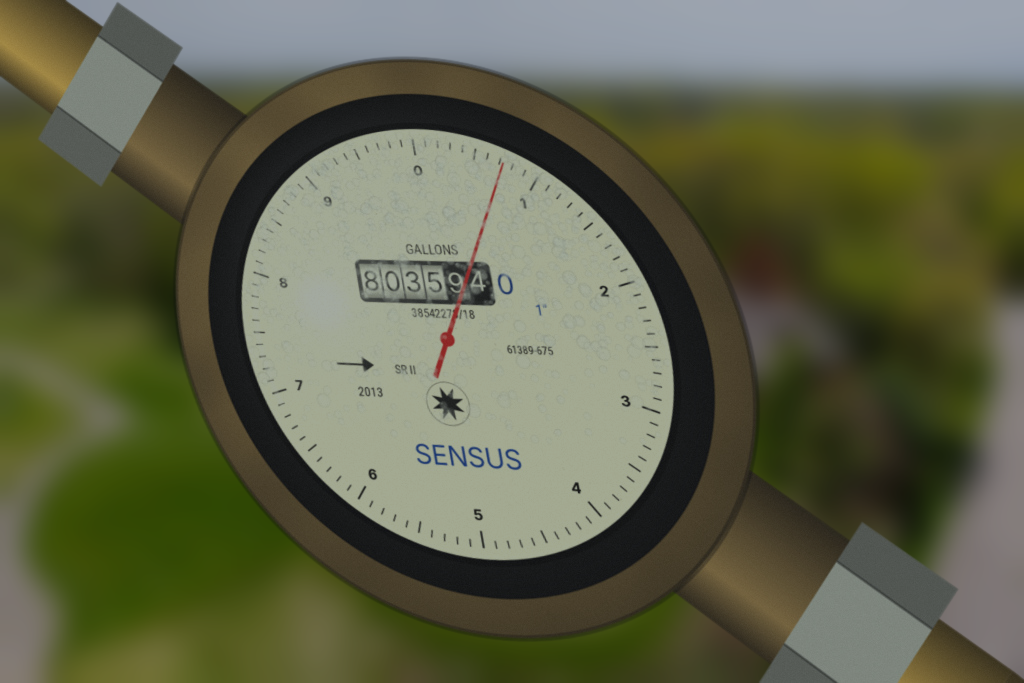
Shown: 8035940.7,gal
